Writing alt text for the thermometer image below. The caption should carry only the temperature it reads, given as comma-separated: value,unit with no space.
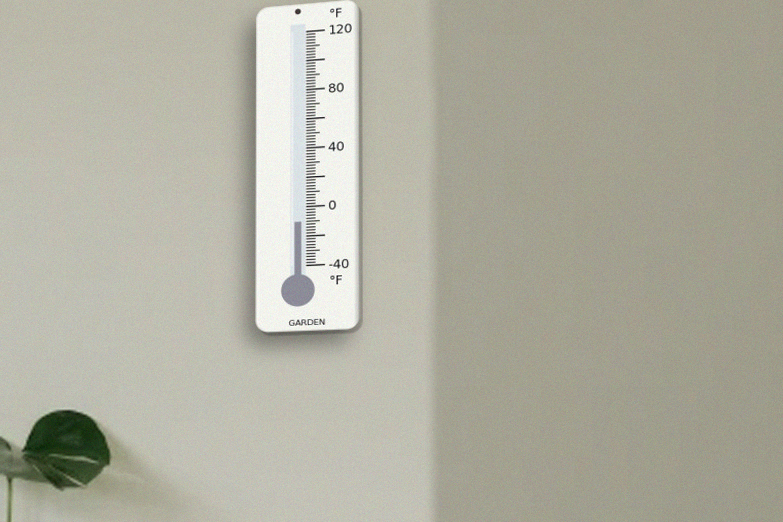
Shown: -10,°F
